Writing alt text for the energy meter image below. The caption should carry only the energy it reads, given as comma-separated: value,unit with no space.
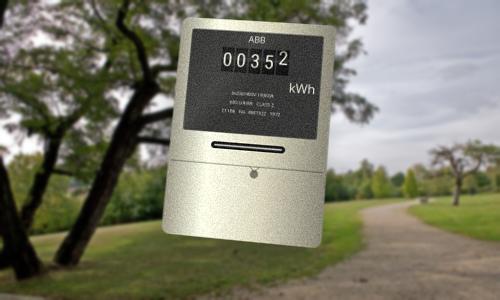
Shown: 352,kWh
